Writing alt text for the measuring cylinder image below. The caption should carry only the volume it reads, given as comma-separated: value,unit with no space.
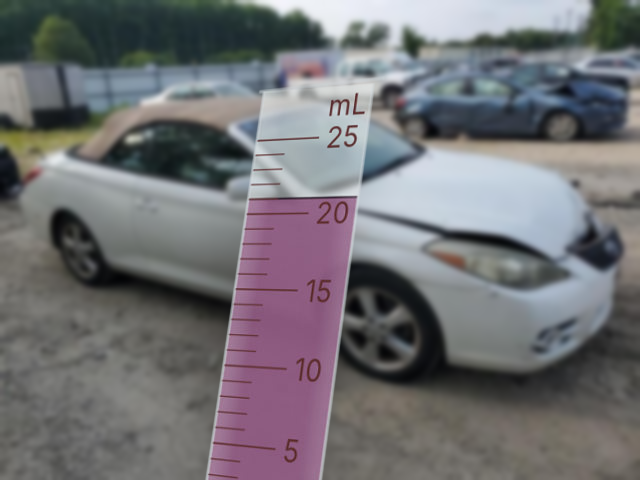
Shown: 21,mL
